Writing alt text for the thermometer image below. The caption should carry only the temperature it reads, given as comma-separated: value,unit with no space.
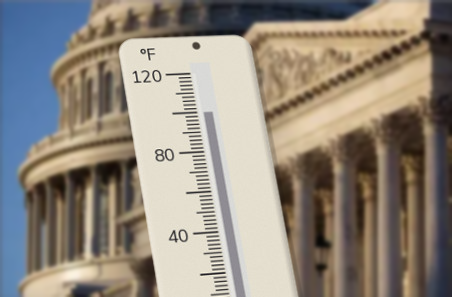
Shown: 100,°F
